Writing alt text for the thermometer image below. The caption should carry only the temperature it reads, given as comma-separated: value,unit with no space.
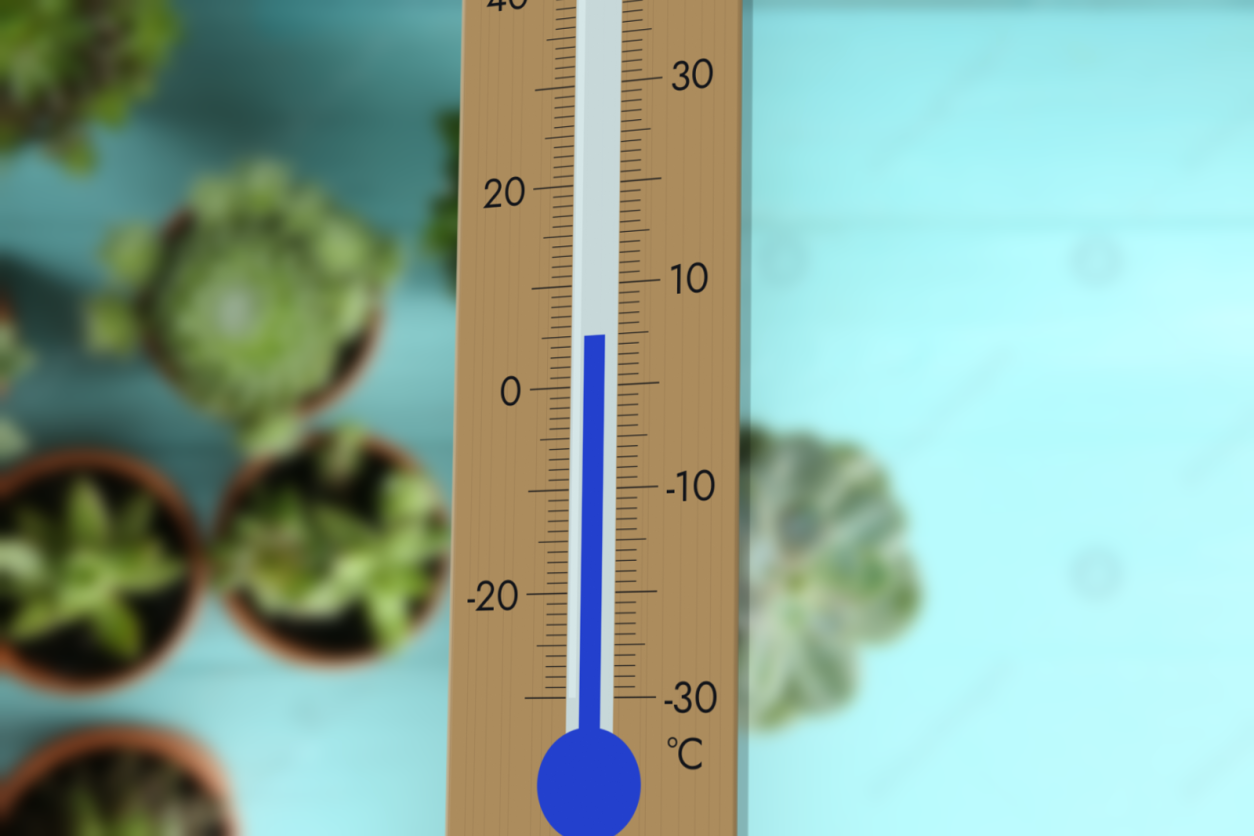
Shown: 5,°C
